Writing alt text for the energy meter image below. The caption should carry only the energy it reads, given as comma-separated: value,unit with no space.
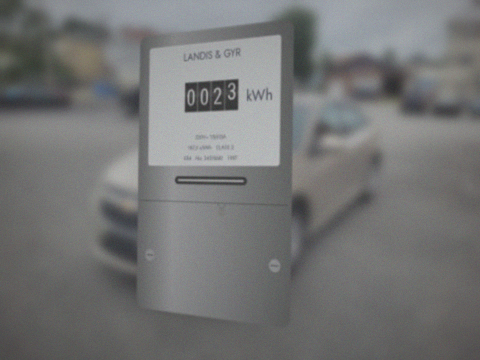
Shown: 23,kWh
